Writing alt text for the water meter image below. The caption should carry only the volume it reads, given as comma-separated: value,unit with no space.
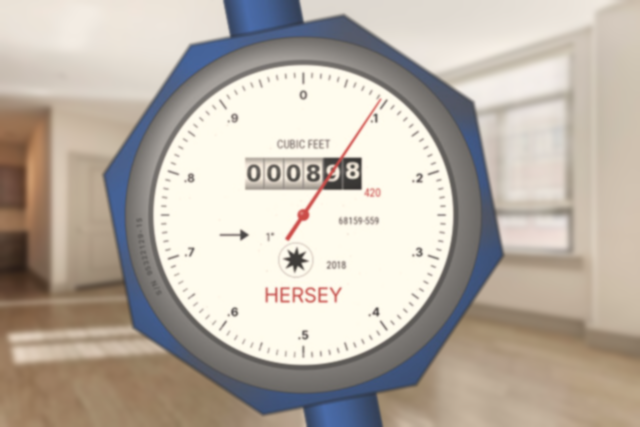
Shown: 898.09,ft³
